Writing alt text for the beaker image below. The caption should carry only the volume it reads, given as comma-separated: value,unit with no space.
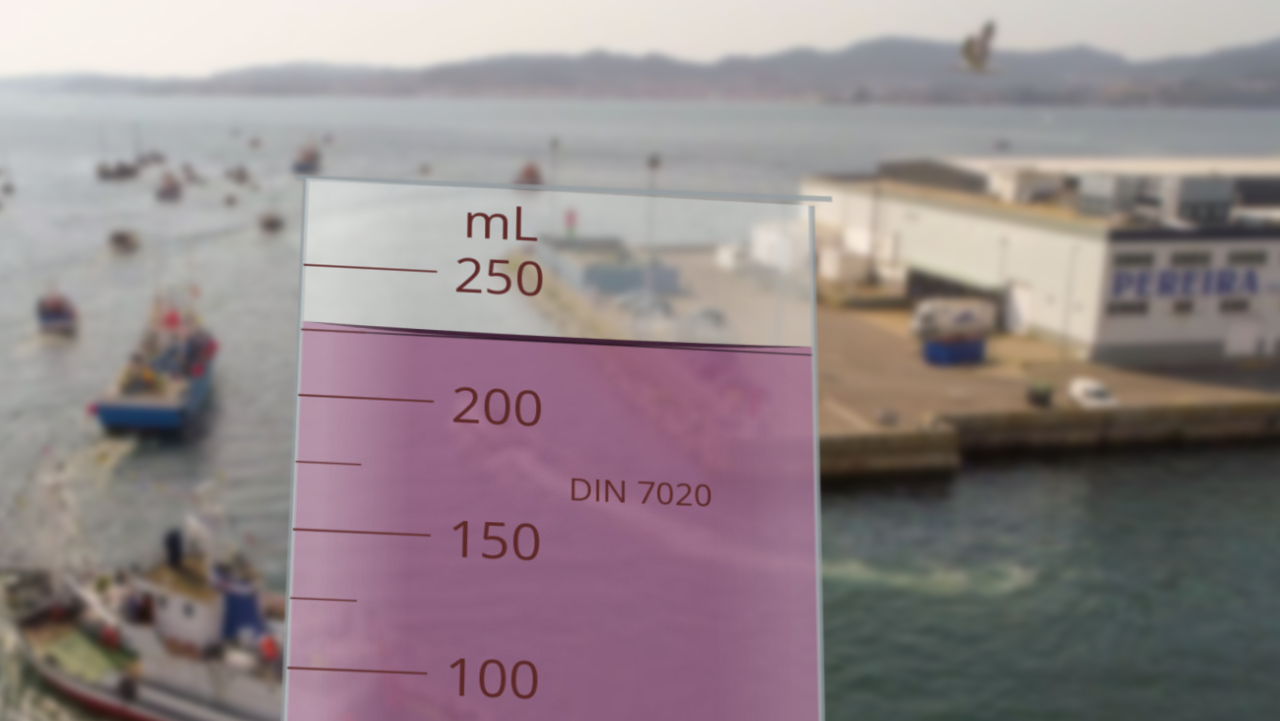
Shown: 225,mL
